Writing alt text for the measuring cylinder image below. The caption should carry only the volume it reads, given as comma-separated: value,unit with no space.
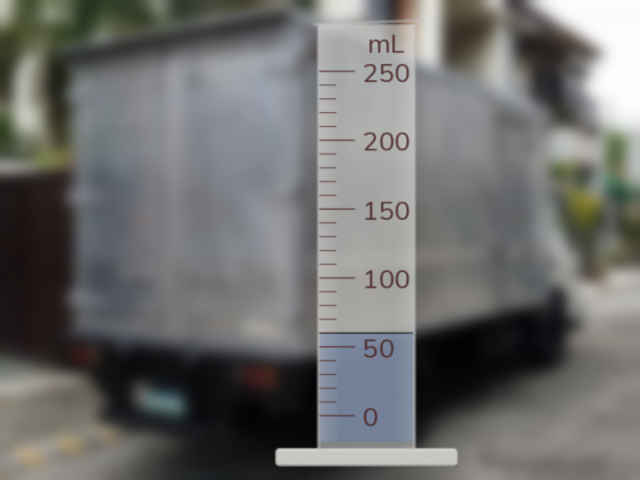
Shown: 60,mL
